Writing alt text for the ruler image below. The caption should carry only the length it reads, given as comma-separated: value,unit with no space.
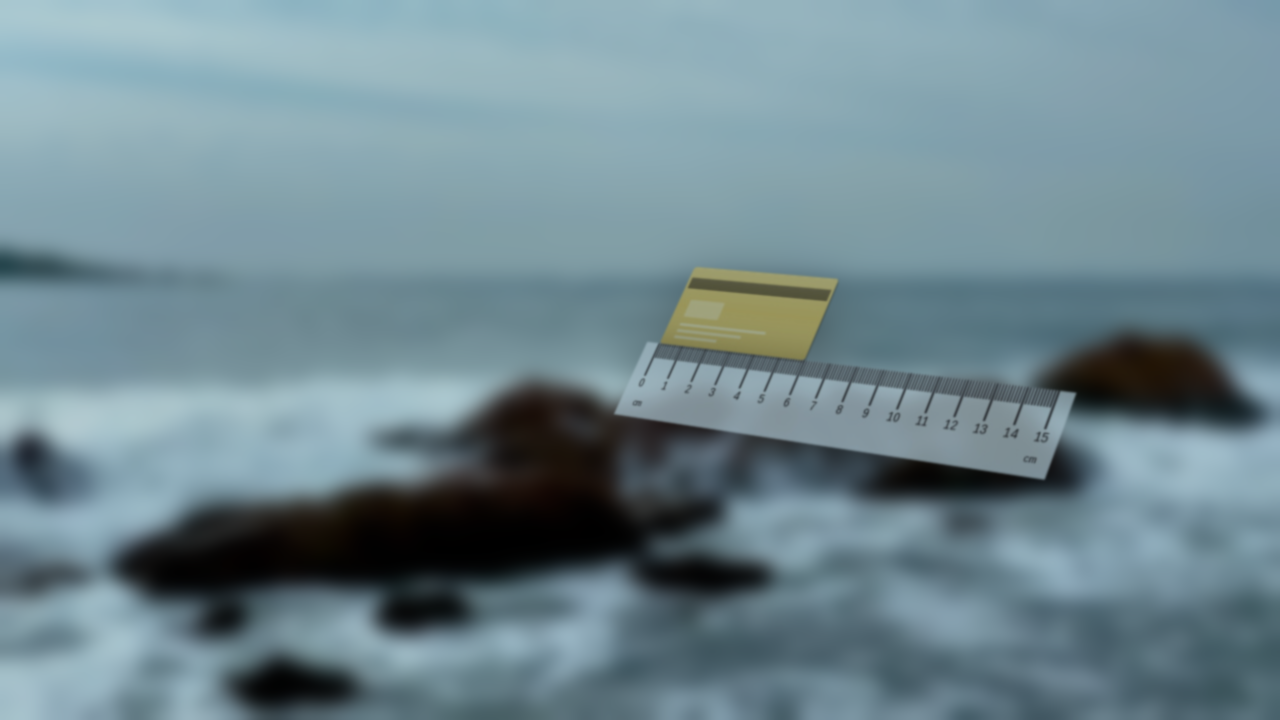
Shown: 6,cm
